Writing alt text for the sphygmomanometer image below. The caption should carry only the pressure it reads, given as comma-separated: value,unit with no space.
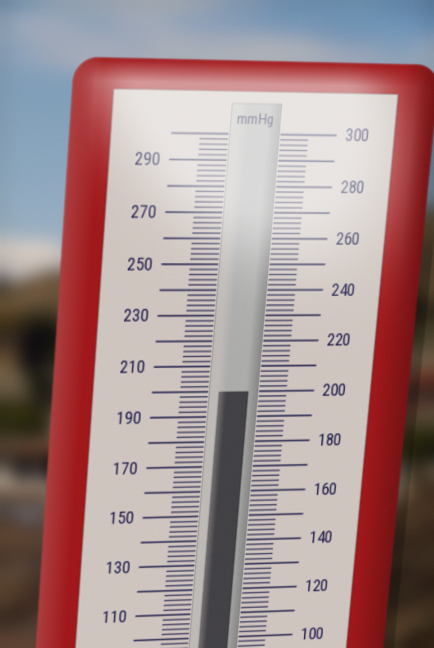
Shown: 200,mmHg
